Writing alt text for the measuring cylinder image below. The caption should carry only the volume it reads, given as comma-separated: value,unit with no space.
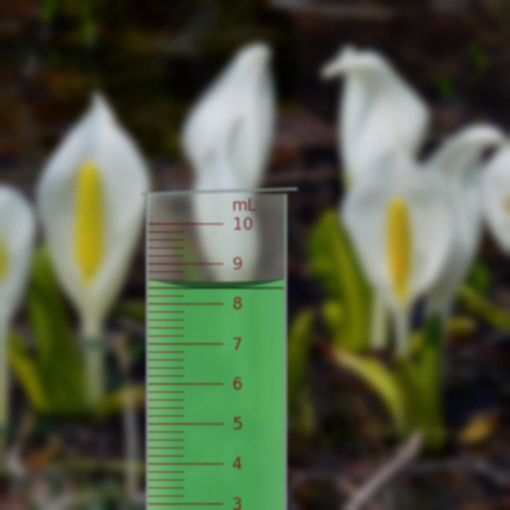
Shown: 8.4,mL
